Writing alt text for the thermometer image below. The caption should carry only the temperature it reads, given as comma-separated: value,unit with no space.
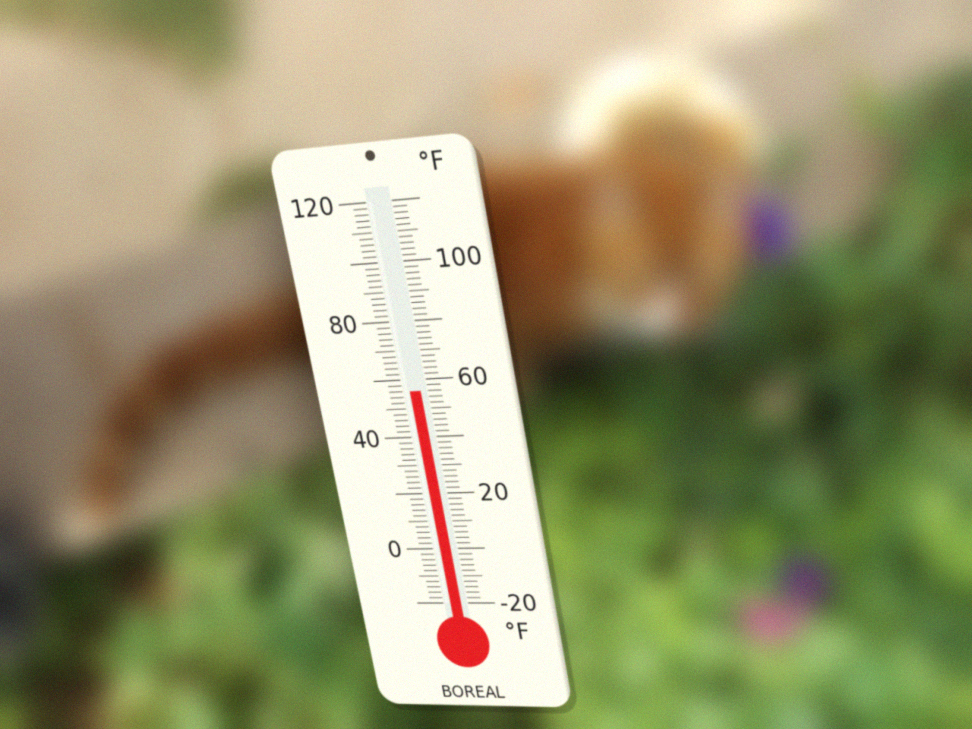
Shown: 56,°F
